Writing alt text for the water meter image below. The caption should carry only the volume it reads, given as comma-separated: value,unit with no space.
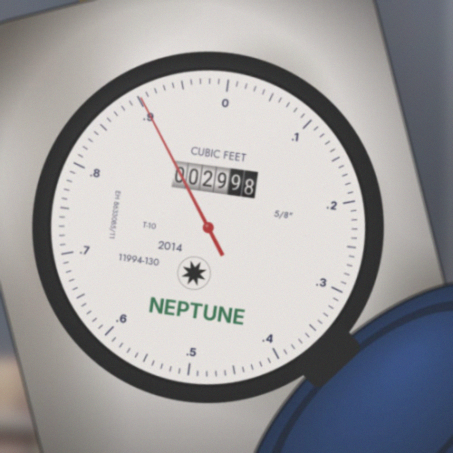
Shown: 2997.90,ft³
